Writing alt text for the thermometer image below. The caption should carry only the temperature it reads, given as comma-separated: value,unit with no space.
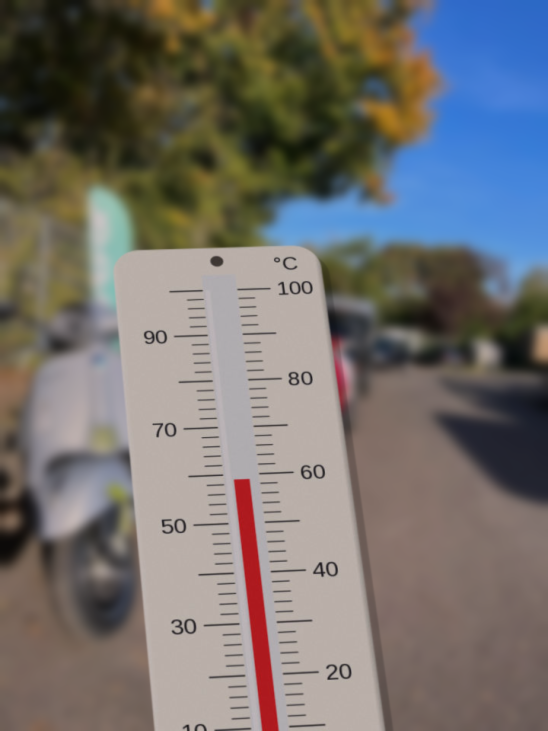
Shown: 59,°C
